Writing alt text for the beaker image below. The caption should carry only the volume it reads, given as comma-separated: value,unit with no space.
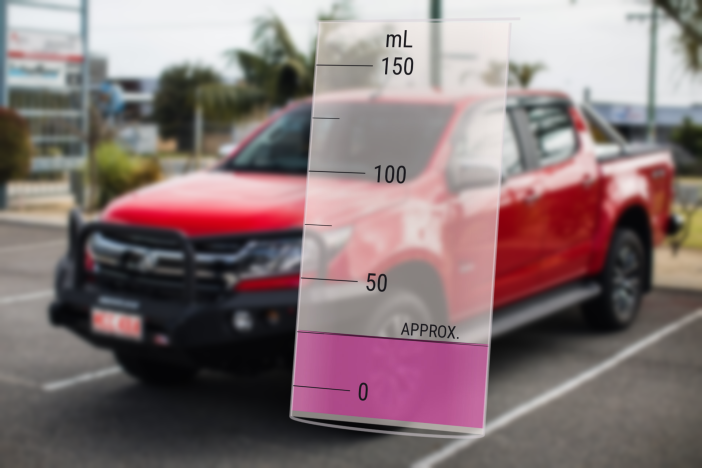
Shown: 25,mL
